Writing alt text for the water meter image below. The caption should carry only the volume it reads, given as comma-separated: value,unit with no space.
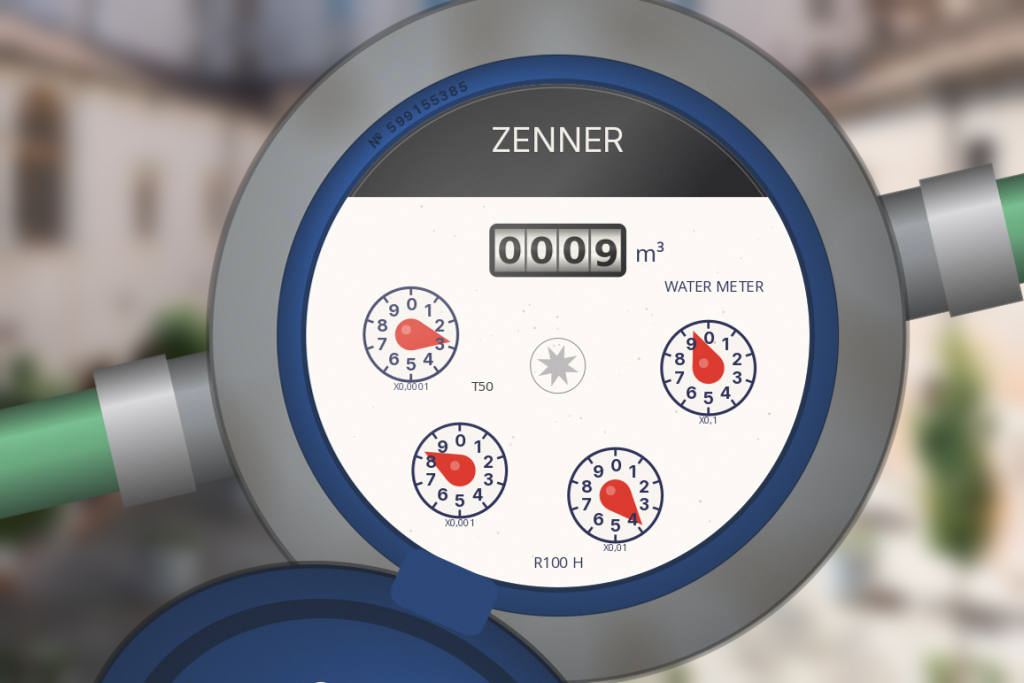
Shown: 8.9382,m³
